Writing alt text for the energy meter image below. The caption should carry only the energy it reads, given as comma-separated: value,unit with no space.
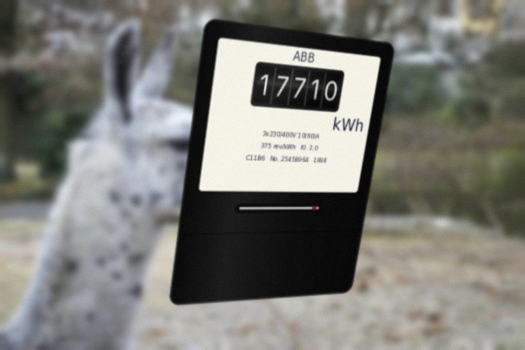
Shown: 17710,kWh
